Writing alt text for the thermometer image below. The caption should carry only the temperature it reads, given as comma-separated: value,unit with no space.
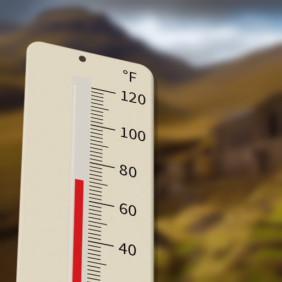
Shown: 70,°F
